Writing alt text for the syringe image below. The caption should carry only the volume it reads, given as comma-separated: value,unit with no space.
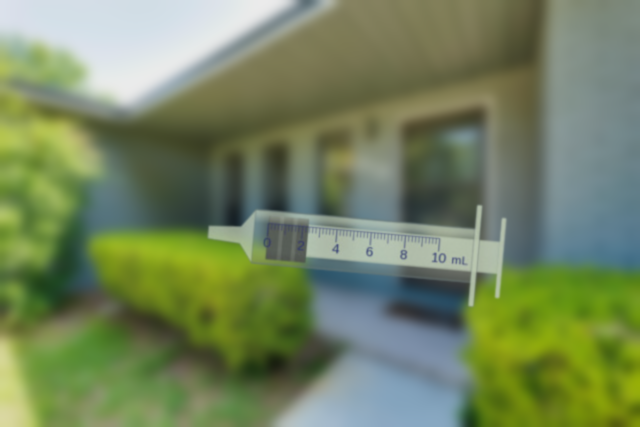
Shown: 0,mL
